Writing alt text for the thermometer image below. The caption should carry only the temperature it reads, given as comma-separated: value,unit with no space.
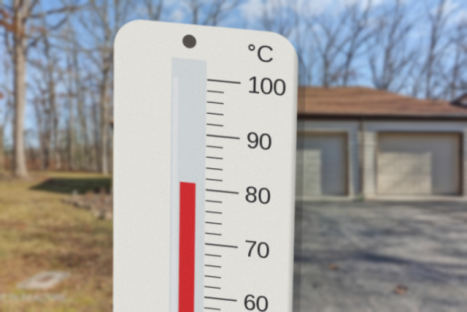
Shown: 81,°C
